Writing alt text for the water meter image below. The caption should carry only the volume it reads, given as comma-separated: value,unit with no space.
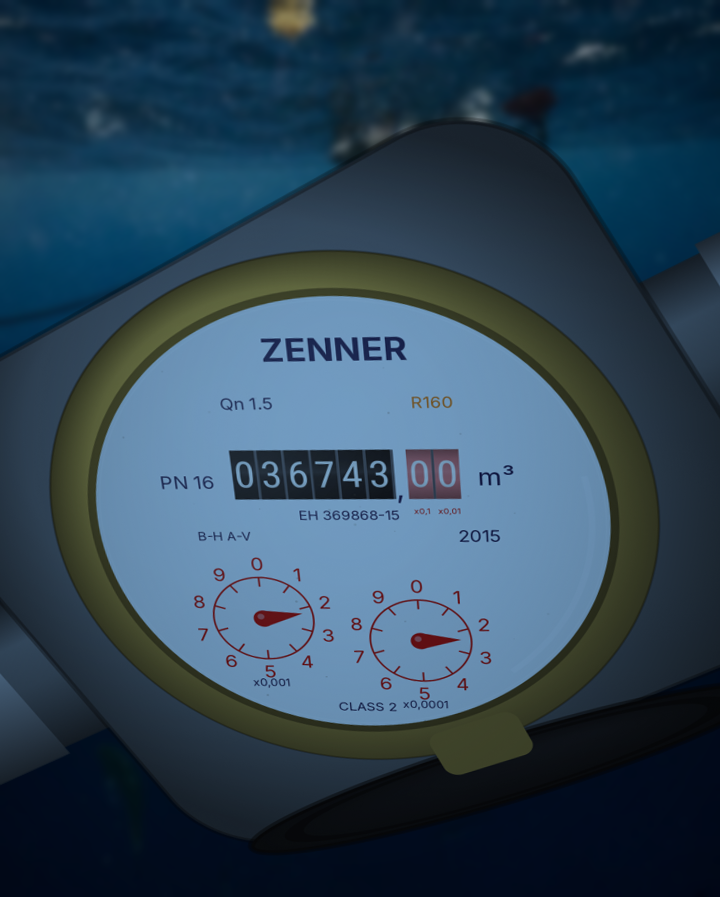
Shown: 36743.0022,m³
